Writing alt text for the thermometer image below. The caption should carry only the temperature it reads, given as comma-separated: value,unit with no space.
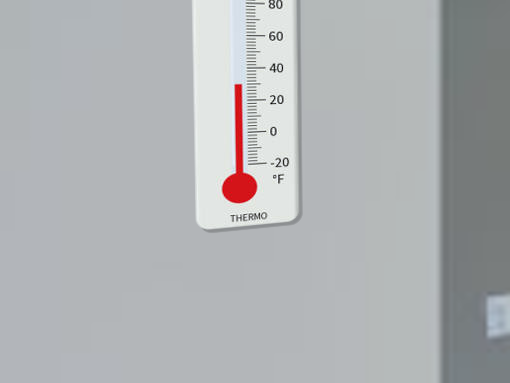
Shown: 30,°F
